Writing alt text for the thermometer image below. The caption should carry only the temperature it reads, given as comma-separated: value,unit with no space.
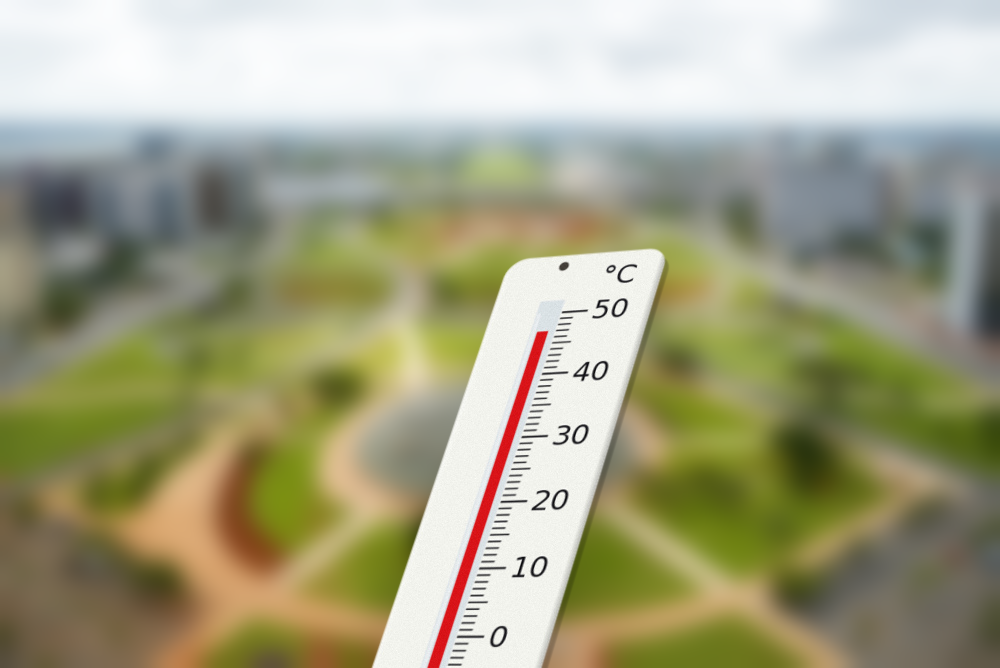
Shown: 47,°C
